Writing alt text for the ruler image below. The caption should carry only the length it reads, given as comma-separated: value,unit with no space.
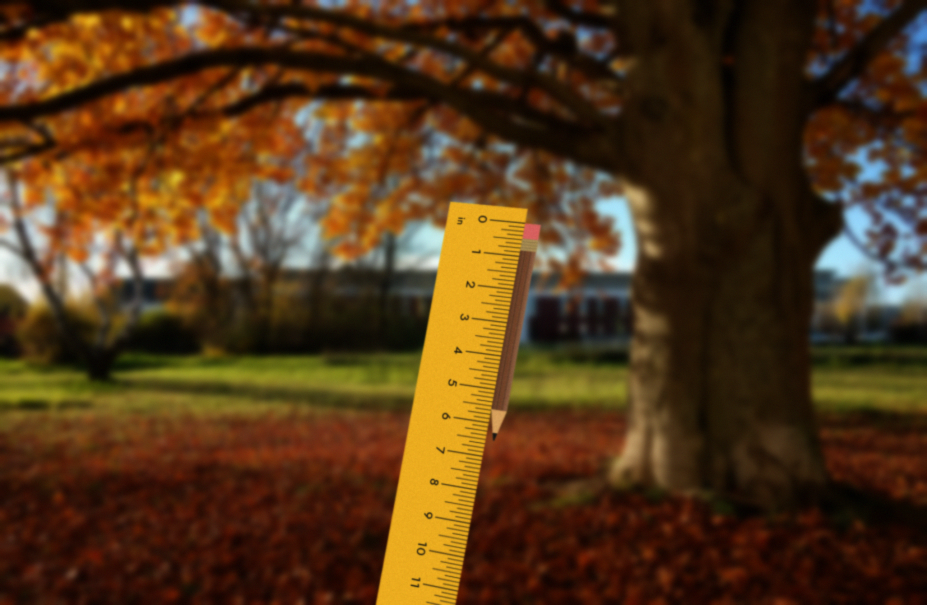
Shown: 6.5,in
